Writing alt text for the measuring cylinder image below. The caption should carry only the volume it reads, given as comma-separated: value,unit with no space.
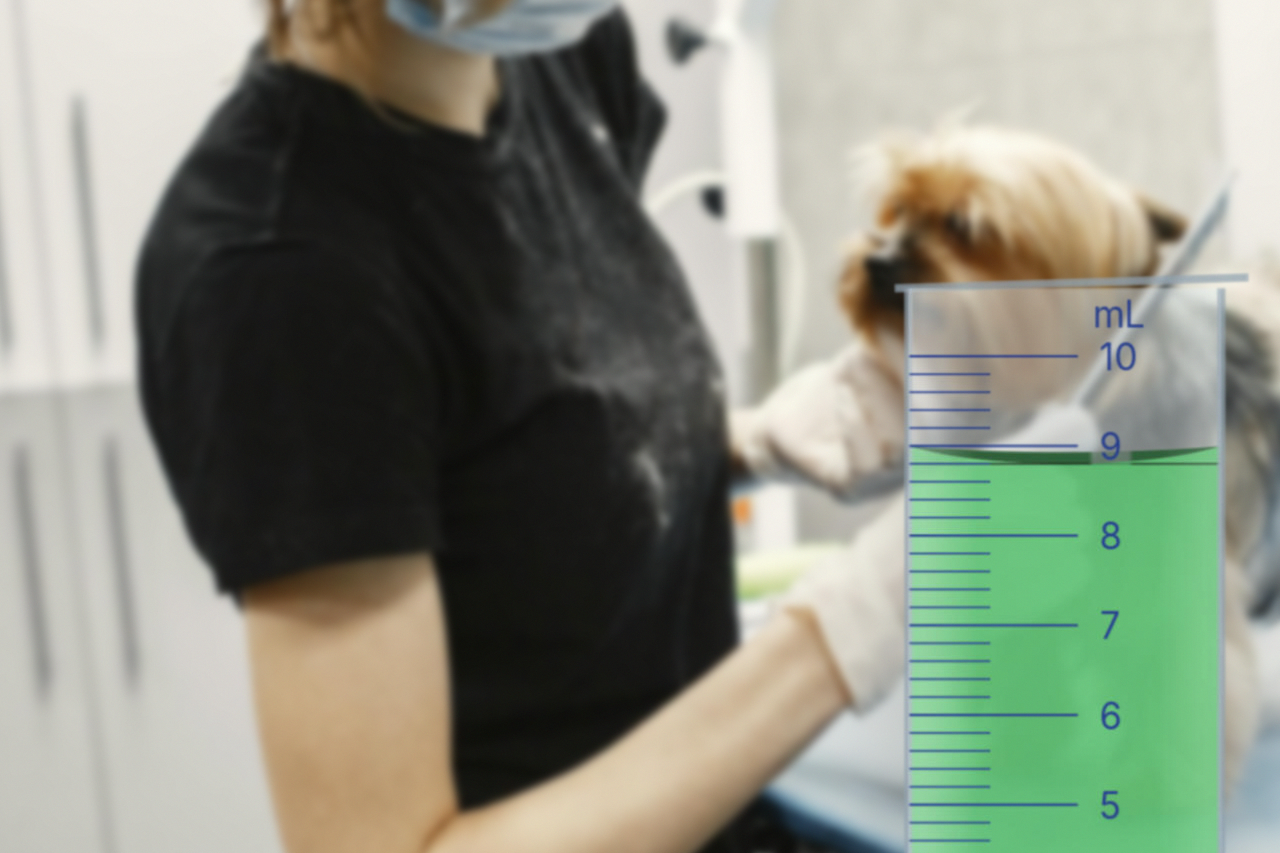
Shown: 8.8,mL
